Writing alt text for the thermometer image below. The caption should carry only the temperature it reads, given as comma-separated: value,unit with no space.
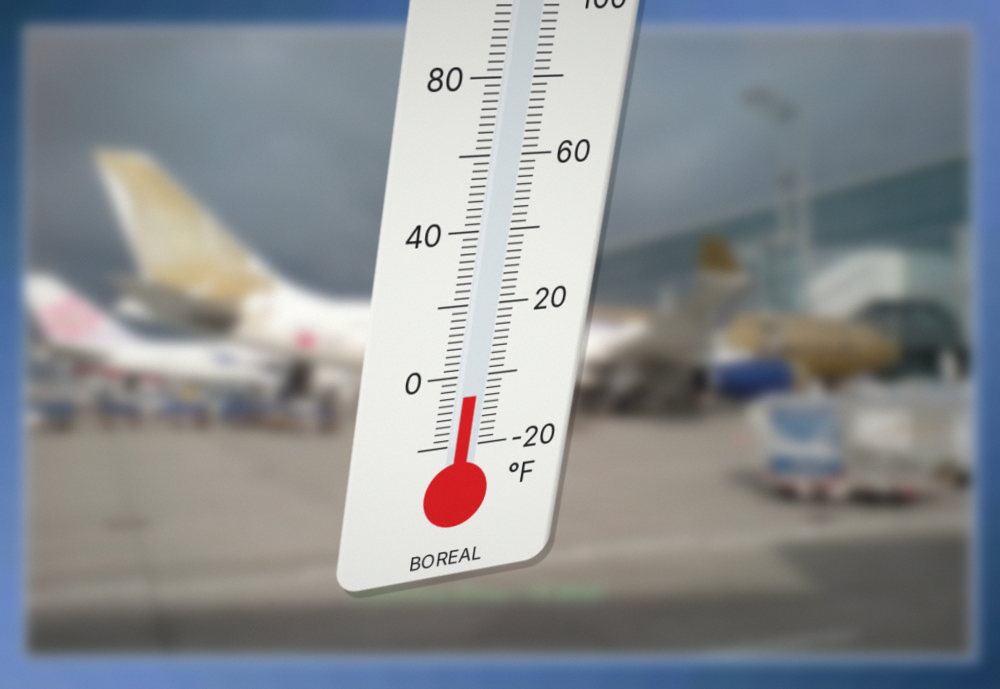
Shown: -6,°F
